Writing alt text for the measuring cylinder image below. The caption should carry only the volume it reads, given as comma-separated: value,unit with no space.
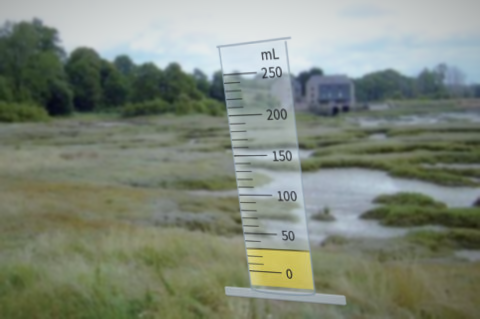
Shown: 30,mL
